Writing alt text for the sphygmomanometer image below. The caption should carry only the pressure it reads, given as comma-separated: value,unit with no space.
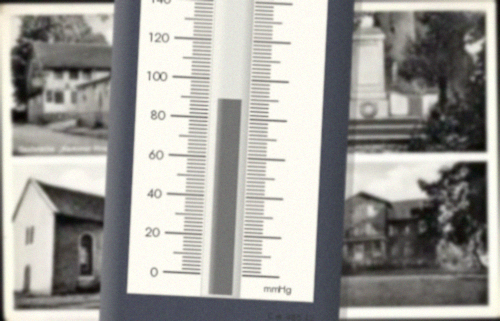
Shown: 90,mmHg
